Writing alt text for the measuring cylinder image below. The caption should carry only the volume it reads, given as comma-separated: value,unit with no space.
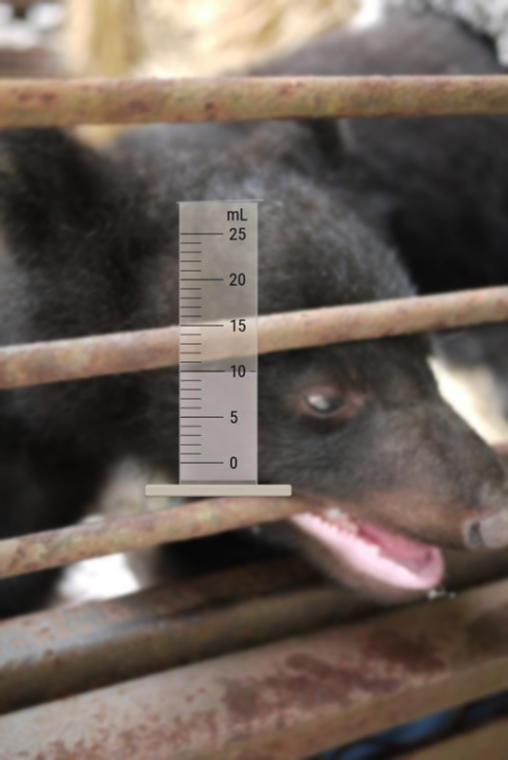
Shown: 10,mL
